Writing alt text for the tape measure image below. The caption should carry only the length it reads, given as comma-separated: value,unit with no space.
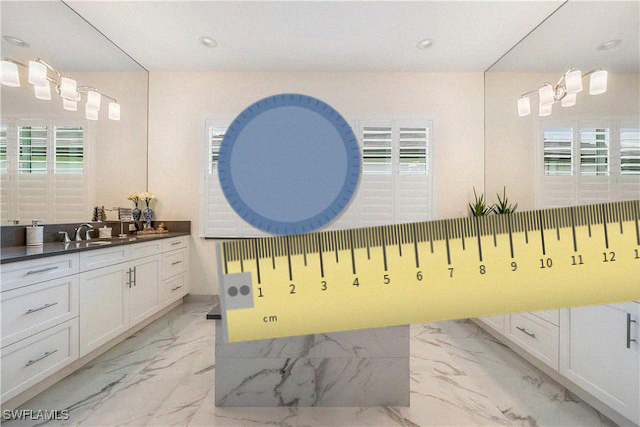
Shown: 4.5,cm
